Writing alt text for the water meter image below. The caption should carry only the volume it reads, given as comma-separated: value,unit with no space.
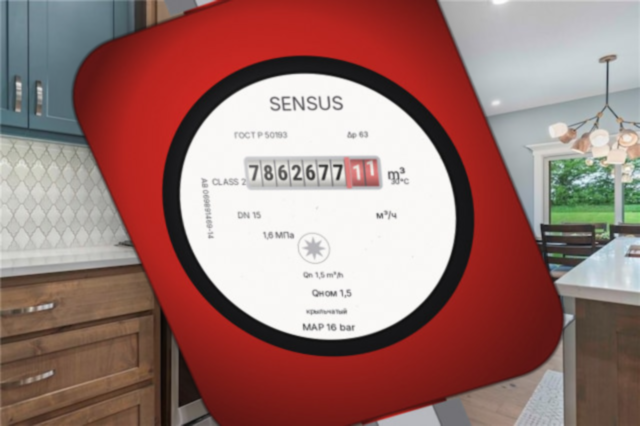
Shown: 7862677.11,m³
